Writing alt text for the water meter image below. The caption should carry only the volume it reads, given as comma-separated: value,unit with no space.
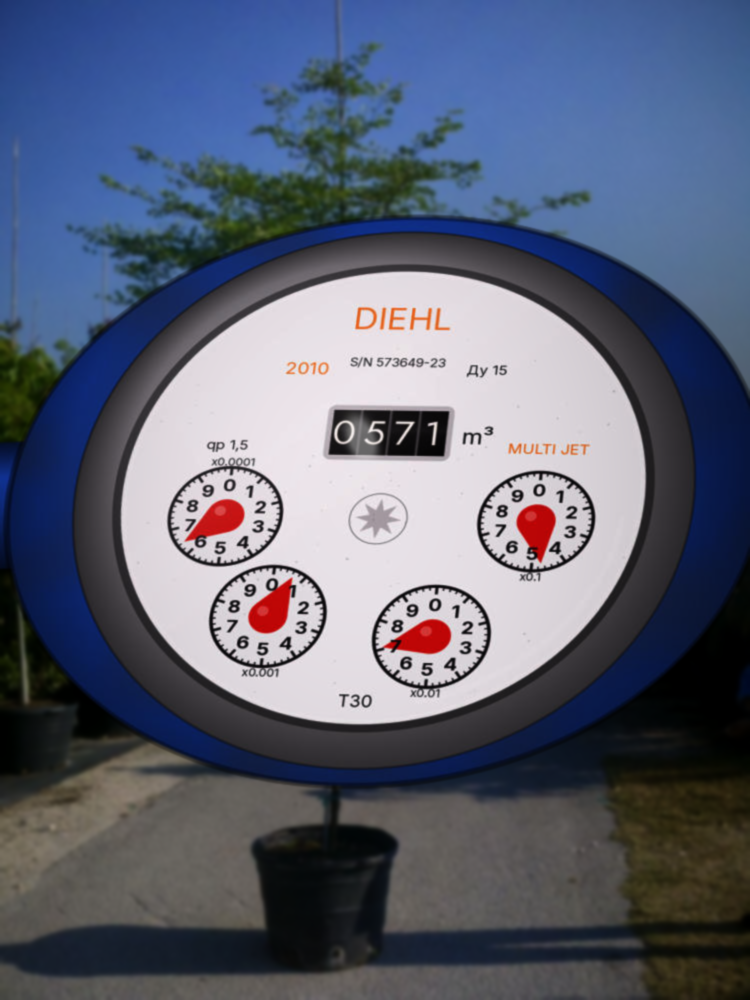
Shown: 571.4706,m³
